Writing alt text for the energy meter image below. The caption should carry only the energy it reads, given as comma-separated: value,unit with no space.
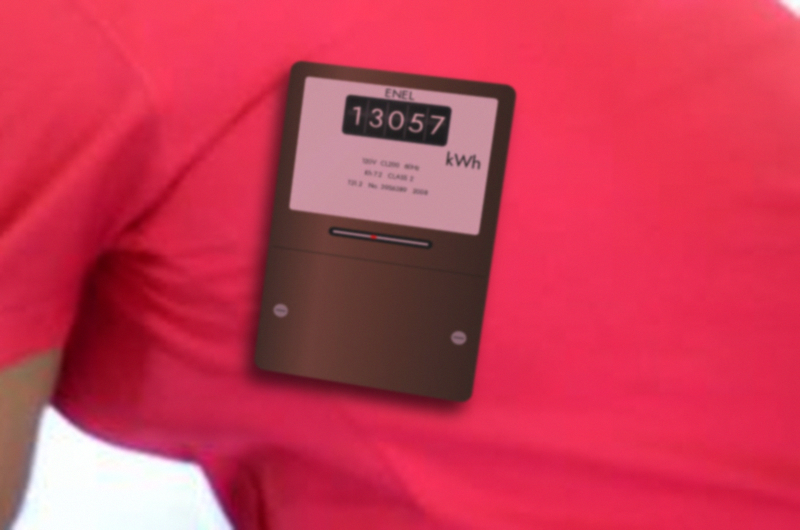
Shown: 13057,kWh
